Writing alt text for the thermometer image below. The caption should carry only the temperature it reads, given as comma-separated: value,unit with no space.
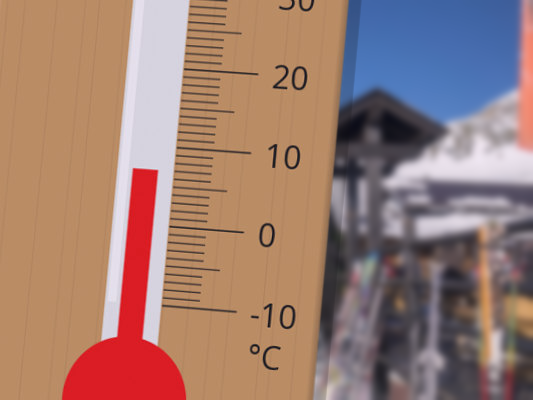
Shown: 7,°C
